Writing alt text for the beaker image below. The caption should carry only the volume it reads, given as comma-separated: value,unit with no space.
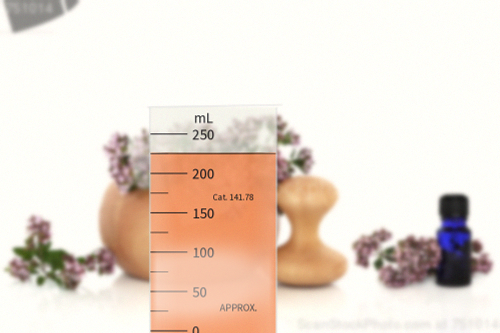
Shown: 225,mL
